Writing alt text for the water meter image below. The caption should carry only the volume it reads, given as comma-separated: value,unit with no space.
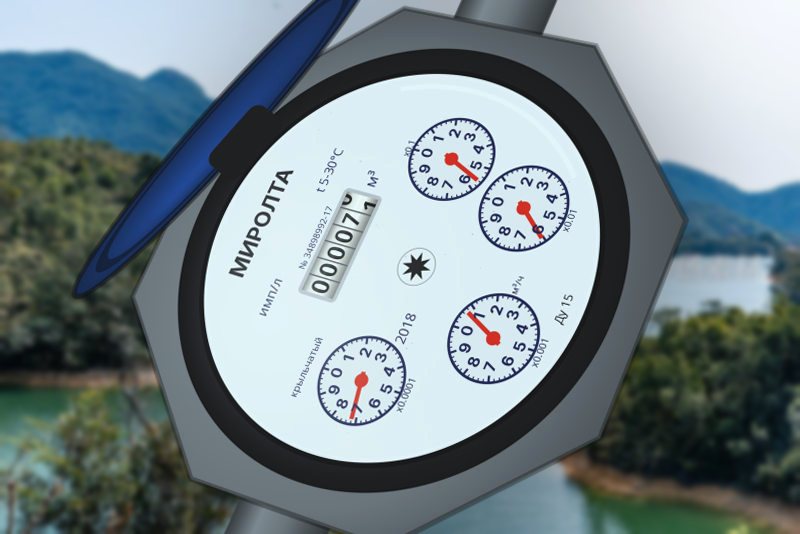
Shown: 70.5607,m³
